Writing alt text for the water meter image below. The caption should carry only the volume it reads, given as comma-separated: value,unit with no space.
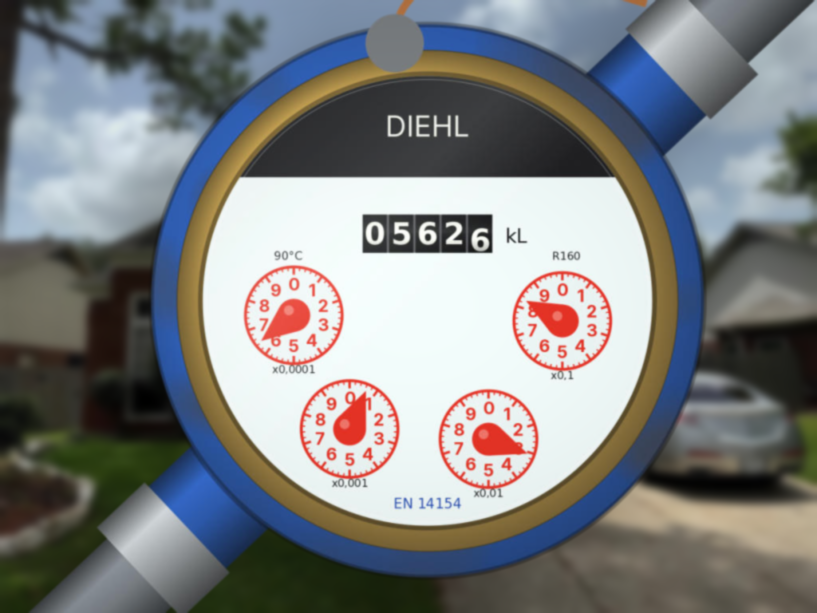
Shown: 5625.8306,kL
